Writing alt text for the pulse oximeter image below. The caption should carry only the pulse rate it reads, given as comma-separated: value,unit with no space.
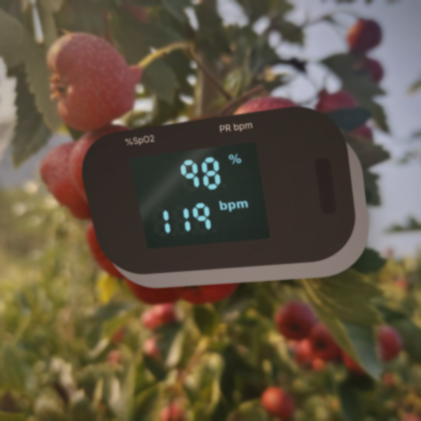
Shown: 119,bpm
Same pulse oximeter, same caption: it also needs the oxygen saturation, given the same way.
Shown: 98,%
